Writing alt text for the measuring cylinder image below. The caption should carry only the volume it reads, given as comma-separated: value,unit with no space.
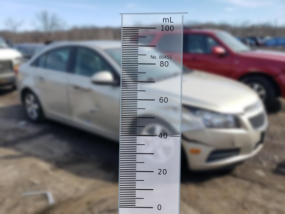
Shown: 40,mL
